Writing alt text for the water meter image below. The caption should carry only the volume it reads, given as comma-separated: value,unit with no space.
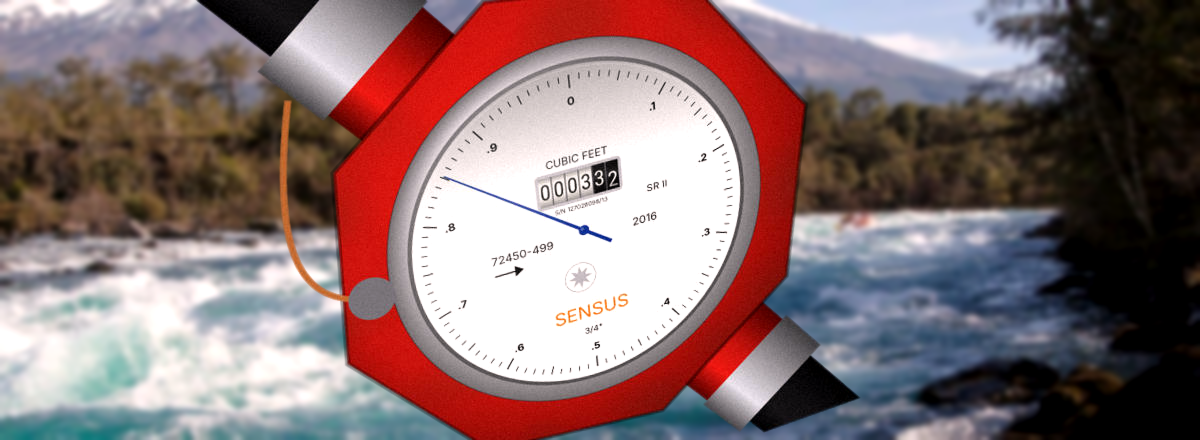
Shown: 331.85,ft³
